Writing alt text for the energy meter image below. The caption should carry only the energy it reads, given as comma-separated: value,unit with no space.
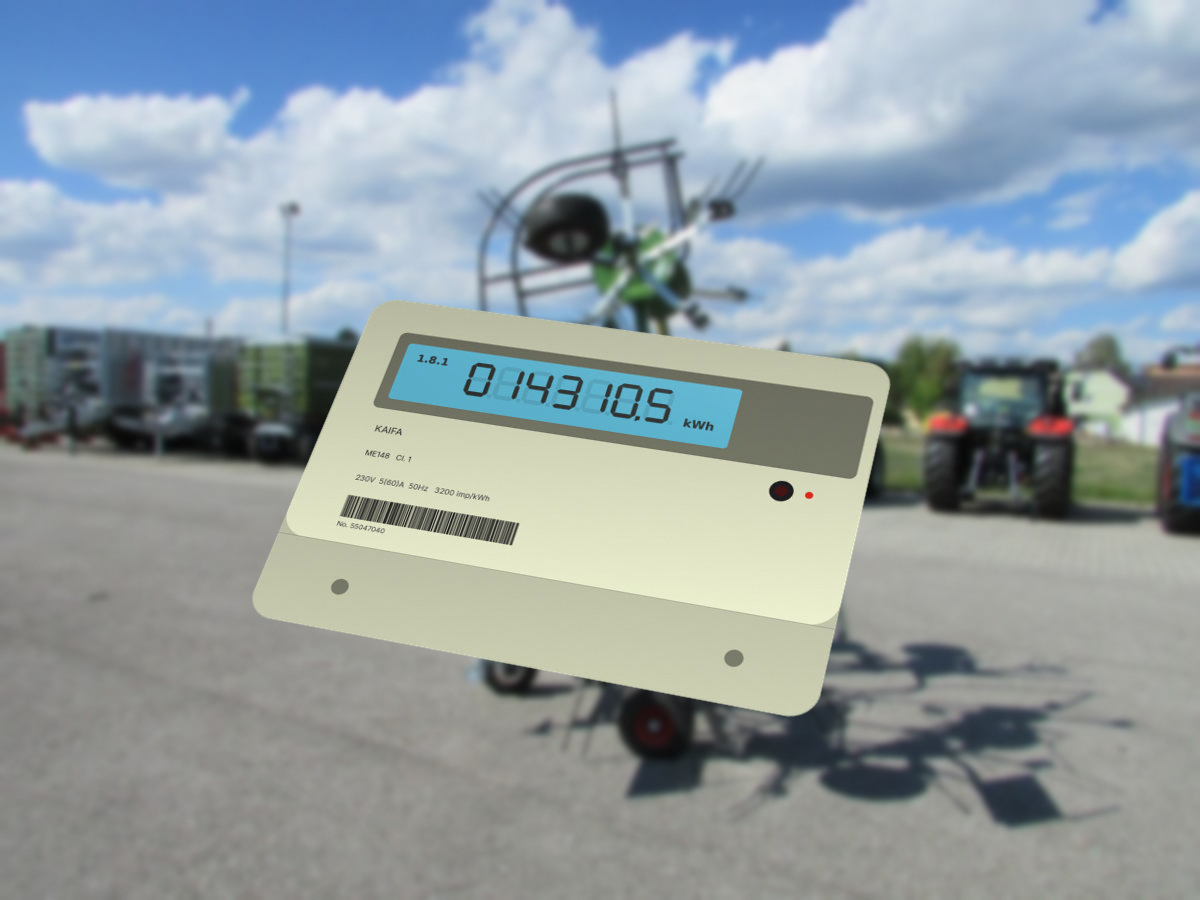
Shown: 14310.5,kWh
